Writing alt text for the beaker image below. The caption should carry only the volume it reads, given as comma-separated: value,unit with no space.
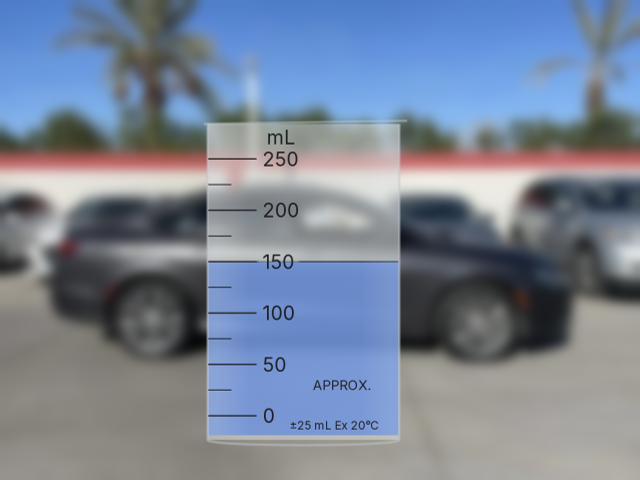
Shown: 150,mL
